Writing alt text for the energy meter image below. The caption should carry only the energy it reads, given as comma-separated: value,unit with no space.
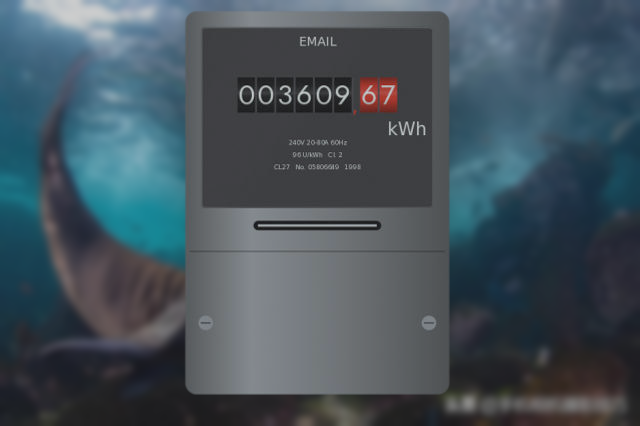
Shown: 3609.67,kWh
